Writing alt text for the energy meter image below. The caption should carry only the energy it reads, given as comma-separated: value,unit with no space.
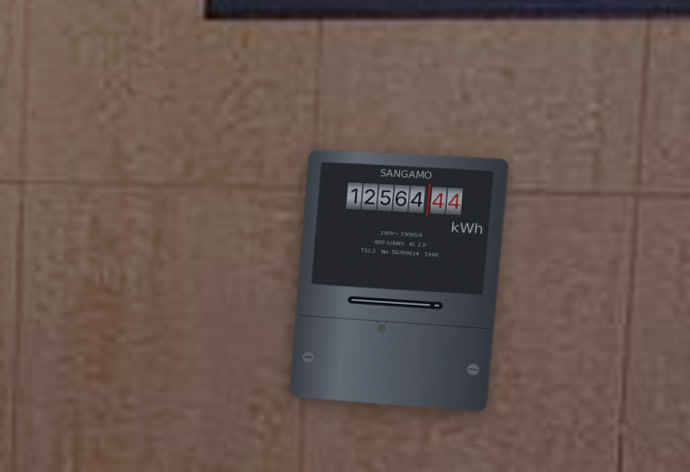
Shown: 12564.44,kWh
